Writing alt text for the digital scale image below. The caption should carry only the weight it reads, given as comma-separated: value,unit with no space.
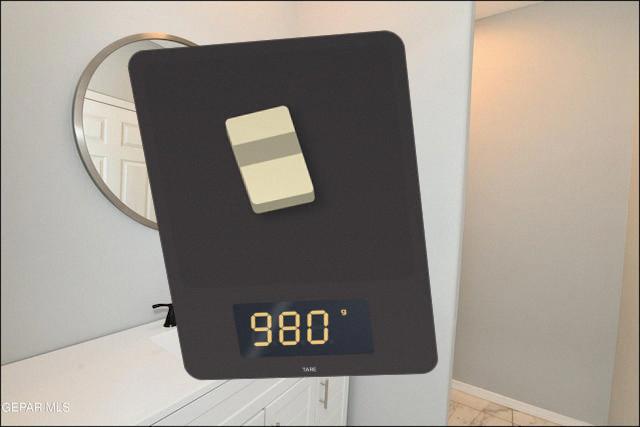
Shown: 980,g
